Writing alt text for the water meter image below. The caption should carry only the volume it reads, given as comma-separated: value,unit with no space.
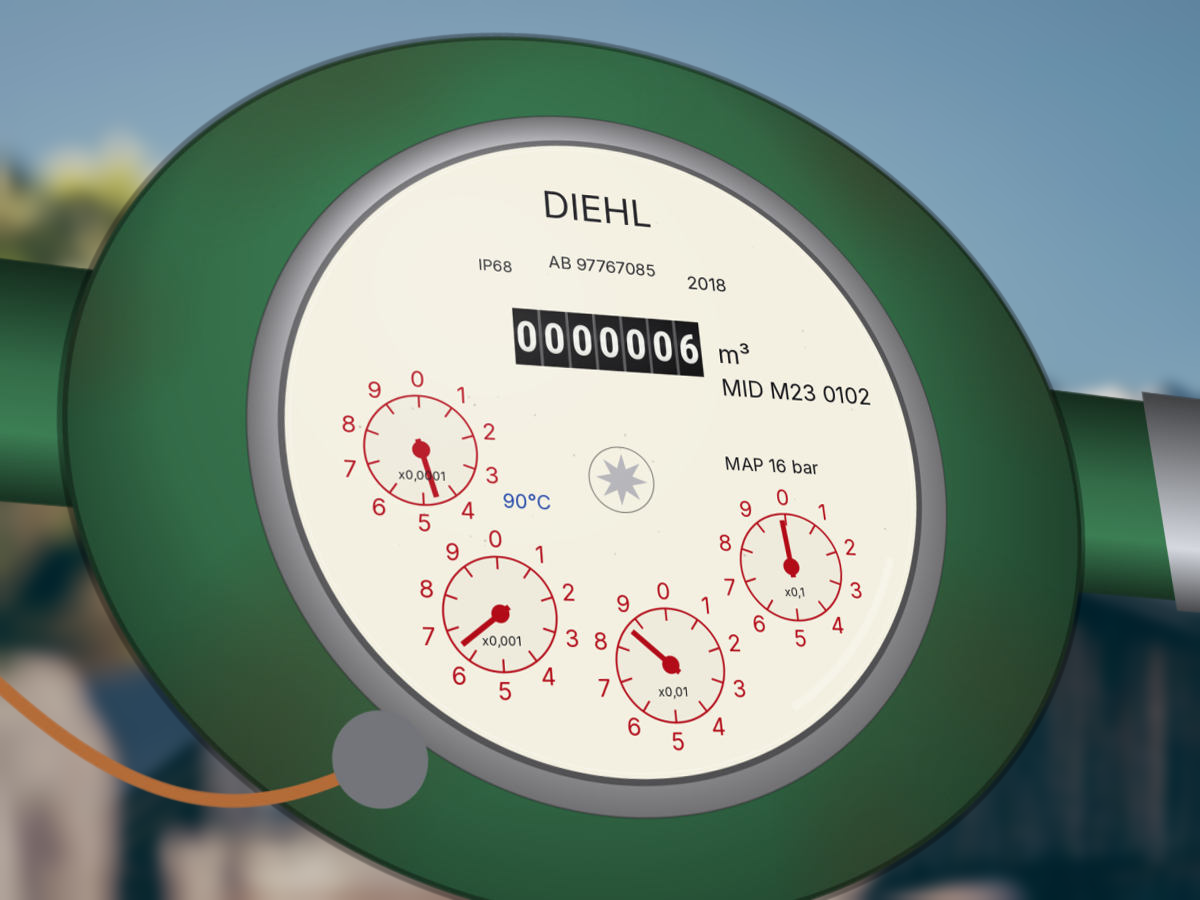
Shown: 5.9864,m³
